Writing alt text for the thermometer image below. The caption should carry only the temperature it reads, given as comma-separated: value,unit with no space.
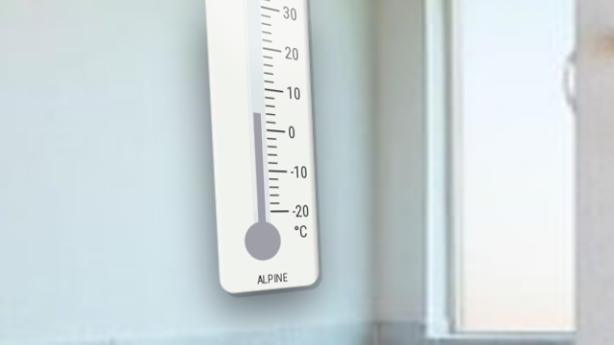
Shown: 4,°C
